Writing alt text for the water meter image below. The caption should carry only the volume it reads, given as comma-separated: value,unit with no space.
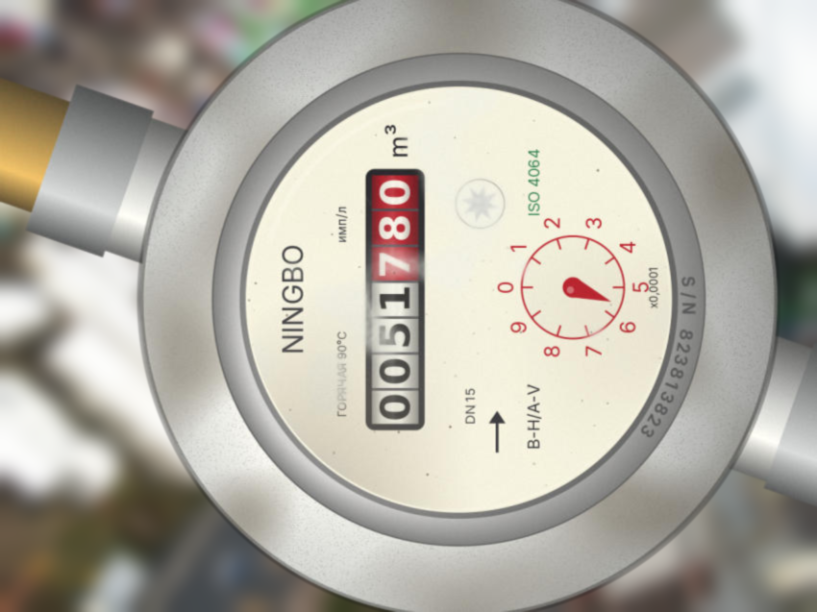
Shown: 51.7805,m³
